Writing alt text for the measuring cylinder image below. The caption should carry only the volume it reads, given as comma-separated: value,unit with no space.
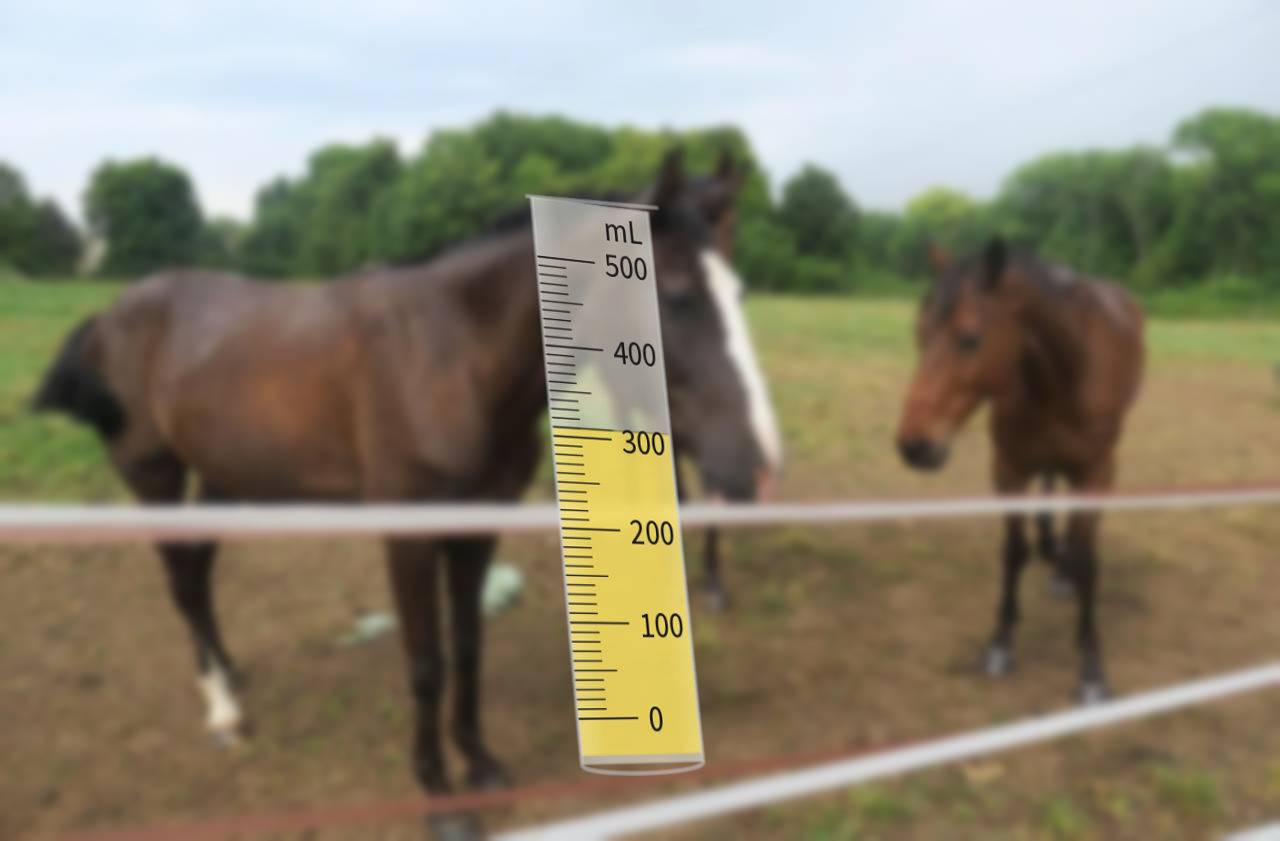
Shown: 310,mL
